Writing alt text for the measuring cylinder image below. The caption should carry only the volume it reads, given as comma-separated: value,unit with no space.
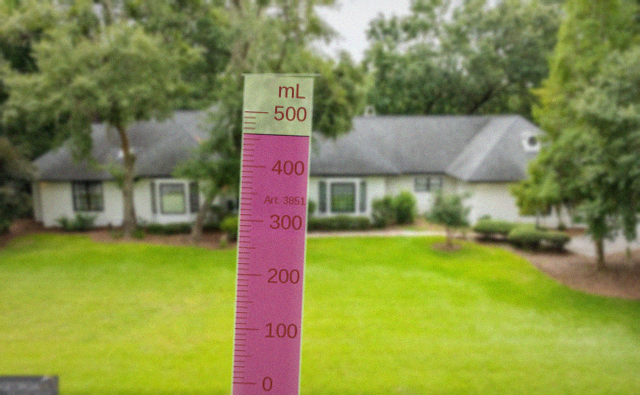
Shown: 460,mL
